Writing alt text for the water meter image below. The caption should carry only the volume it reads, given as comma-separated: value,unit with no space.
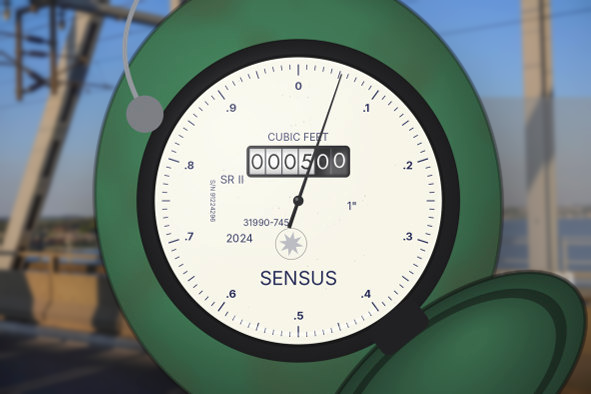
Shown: 500.05,ft³
